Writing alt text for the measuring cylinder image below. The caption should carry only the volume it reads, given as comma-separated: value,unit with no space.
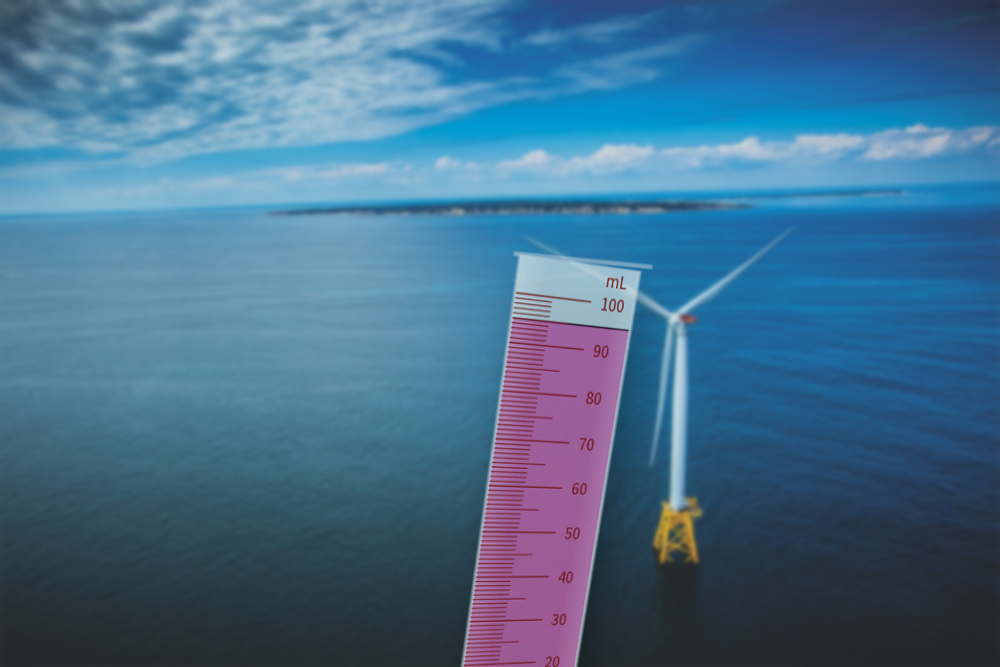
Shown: 95,mL
